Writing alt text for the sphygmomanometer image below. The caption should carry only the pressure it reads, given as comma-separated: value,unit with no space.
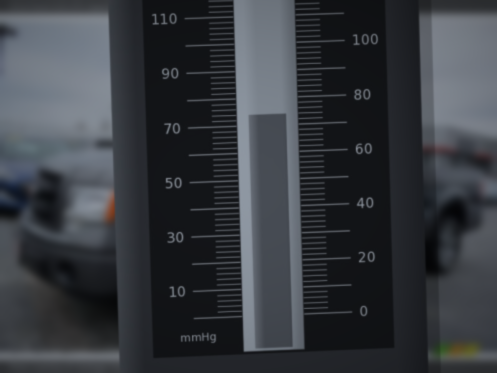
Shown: 74,mmHg
